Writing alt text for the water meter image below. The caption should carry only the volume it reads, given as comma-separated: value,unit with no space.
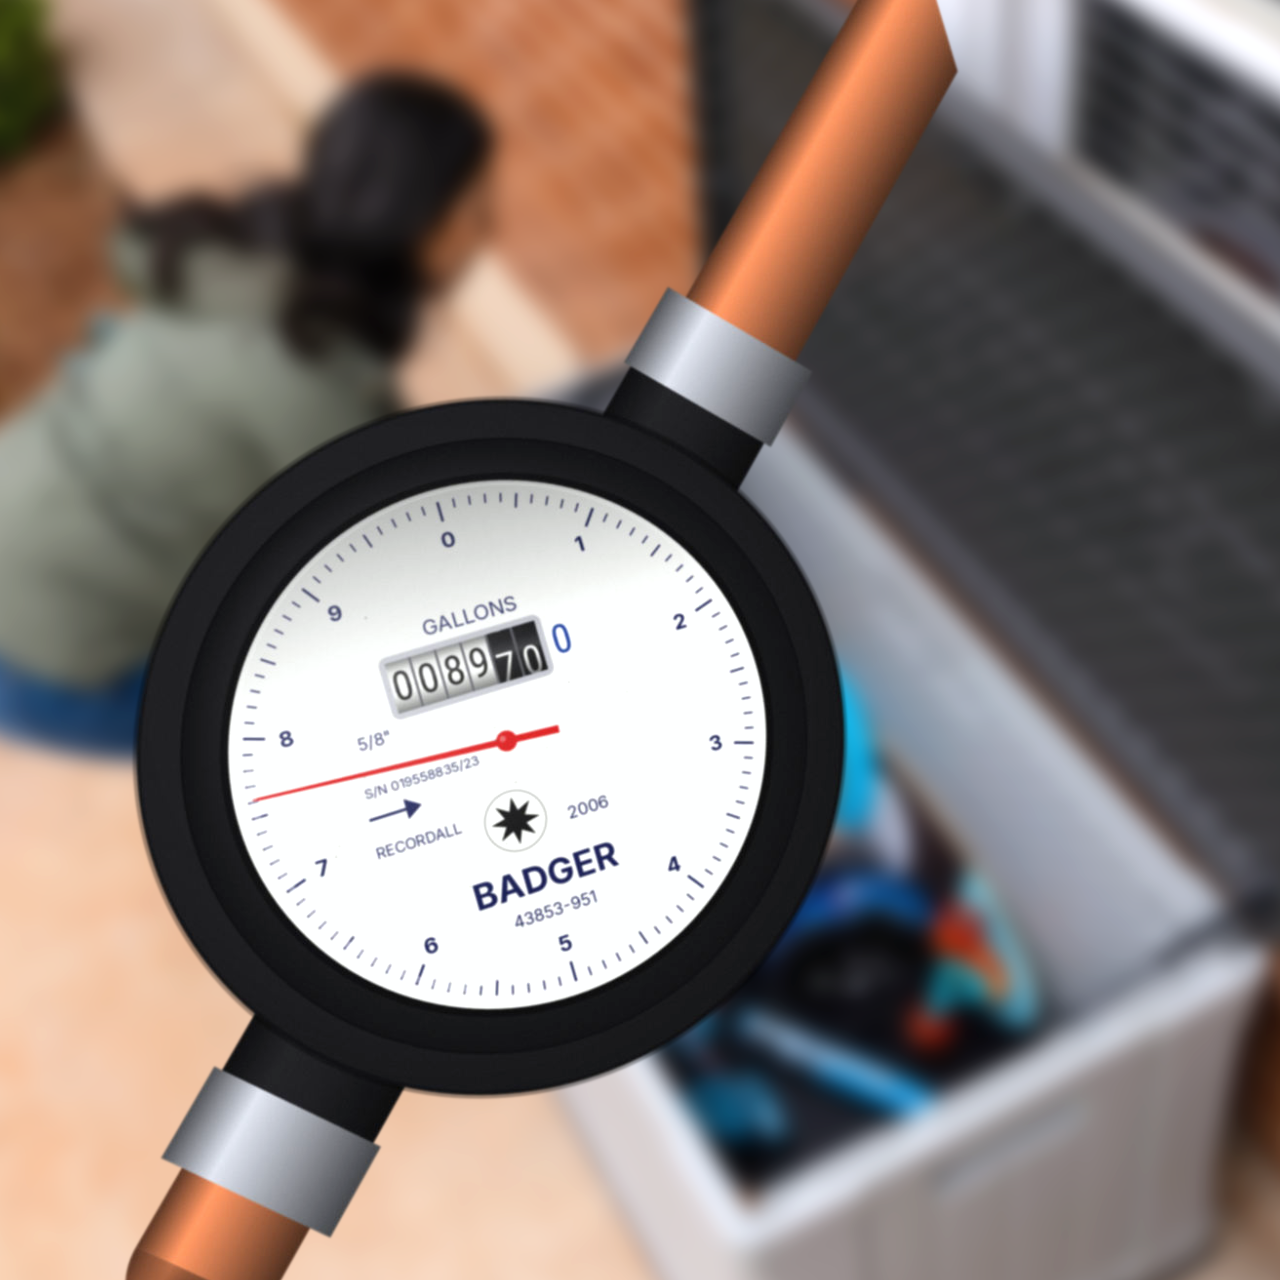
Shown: 89697.6,gal
